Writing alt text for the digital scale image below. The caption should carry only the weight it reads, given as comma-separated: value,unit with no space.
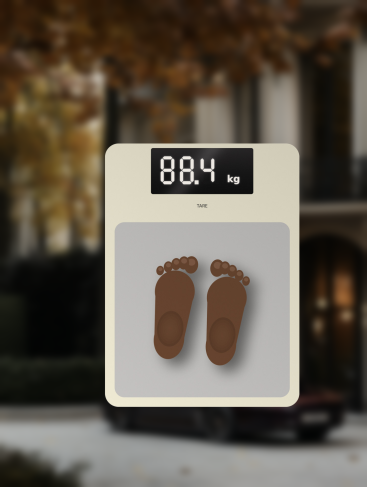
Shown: 88.4,kg
